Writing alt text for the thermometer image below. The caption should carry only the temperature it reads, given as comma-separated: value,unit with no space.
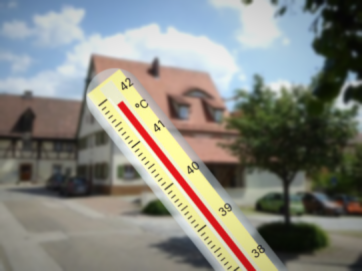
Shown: 41.8,°C
